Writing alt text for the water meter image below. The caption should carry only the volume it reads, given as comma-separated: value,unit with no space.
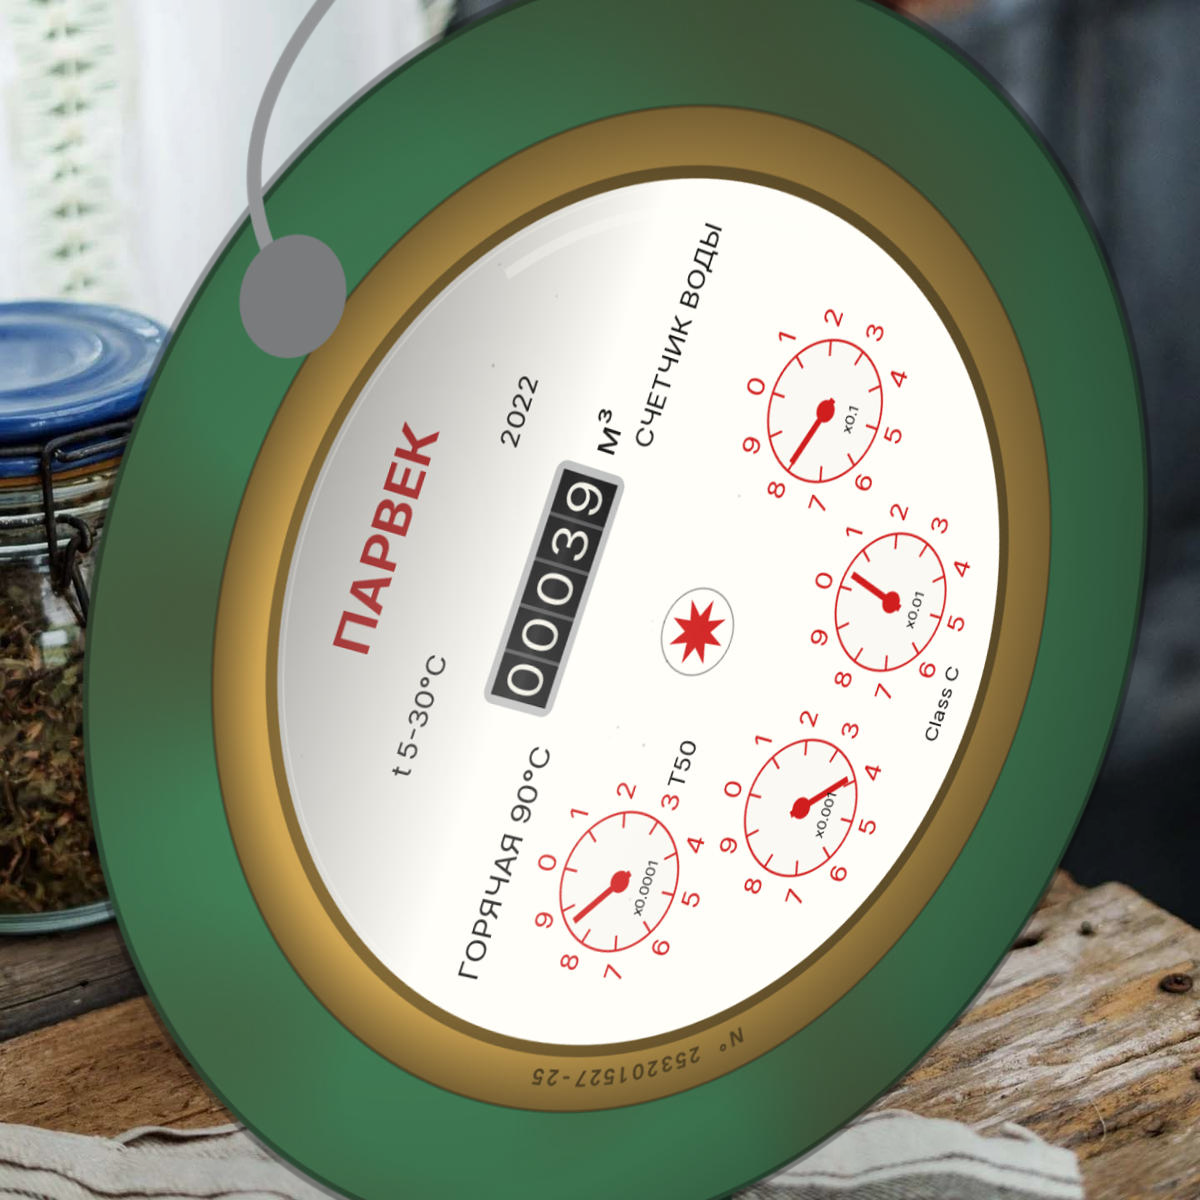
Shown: 39.8038,m³
